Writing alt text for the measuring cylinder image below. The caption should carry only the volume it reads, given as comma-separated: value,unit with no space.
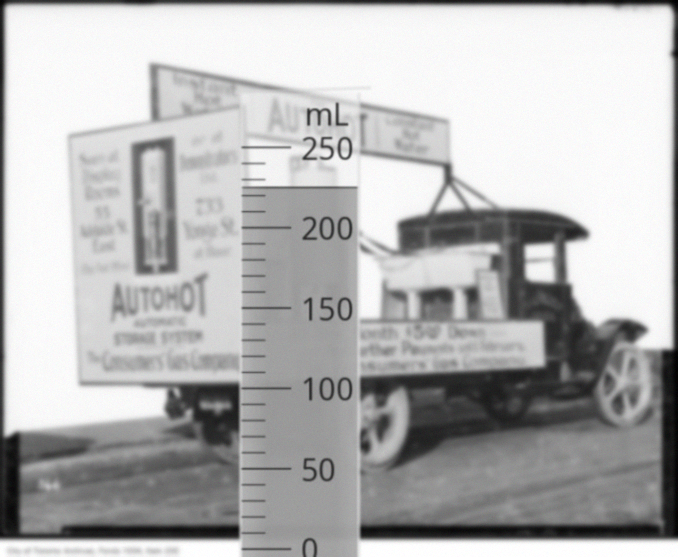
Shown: 225,mL
